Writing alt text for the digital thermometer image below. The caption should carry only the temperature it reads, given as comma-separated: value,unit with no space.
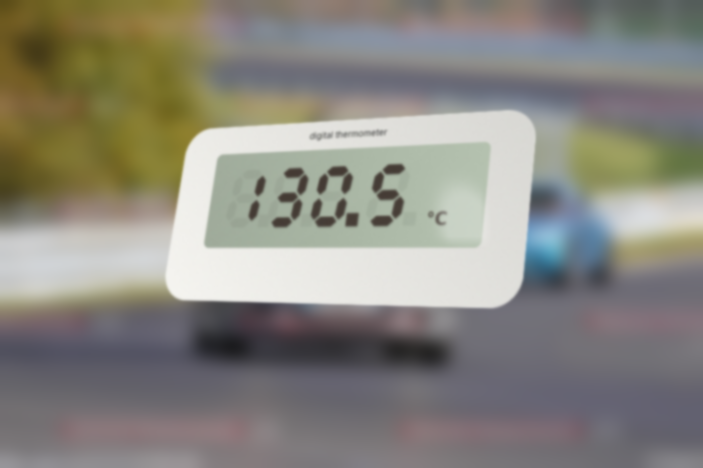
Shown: 130.5,°C
